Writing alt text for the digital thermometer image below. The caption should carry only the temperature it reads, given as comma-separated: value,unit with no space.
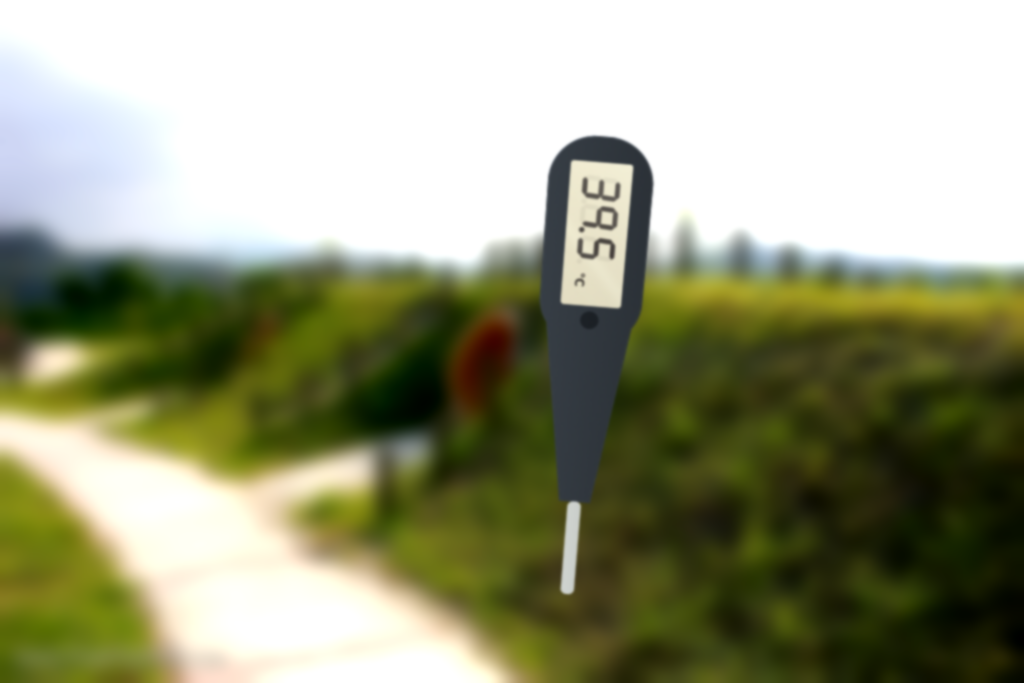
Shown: 39.5,°C
